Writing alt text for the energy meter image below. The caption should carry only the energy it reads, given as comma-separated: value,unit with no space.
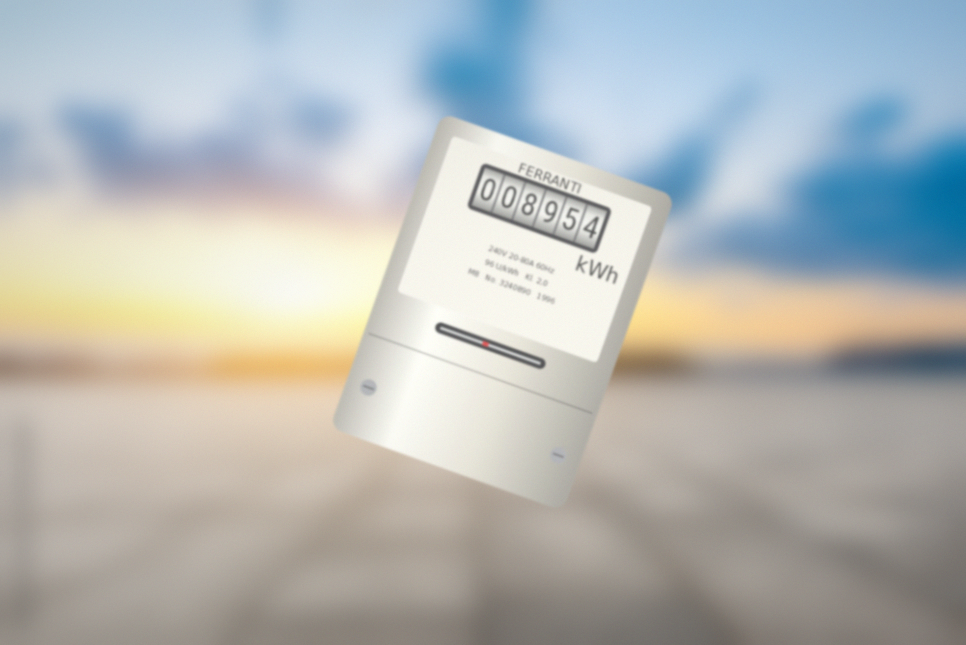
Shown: 8954,kWh
